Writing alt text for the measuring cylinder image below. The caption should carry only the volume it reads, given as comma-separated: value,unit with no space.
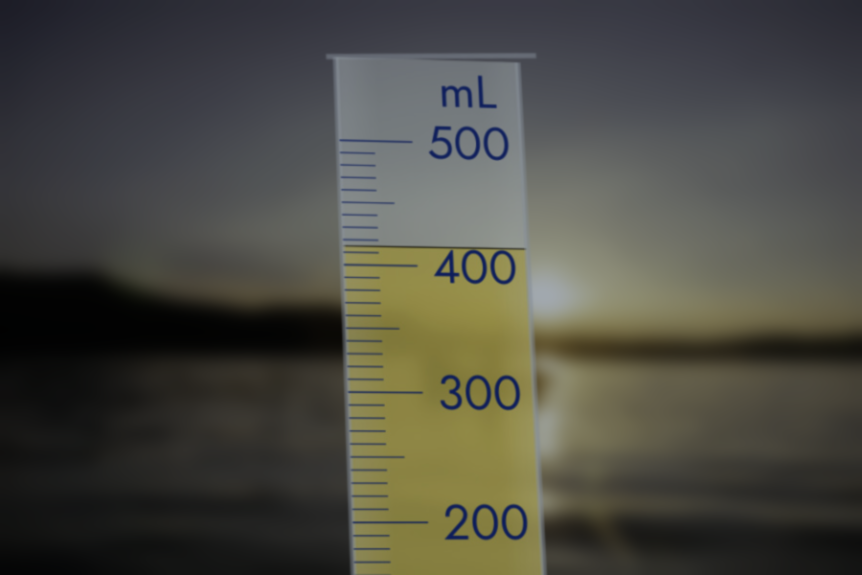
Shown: 415,mL
